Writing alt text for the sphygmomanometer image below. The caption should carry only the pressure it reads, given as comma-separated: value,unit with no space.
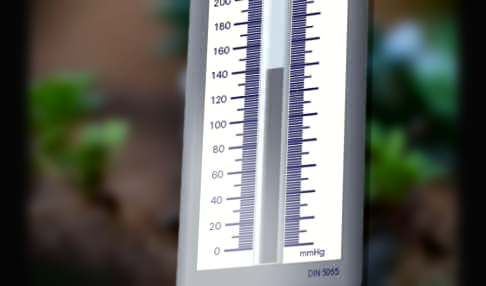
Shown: 140,mmHg
